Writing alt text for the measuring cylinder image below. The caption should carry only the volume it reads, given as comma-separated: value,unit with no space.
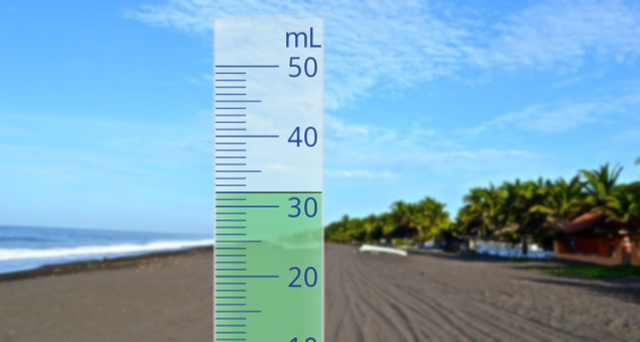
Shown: 32,mL
